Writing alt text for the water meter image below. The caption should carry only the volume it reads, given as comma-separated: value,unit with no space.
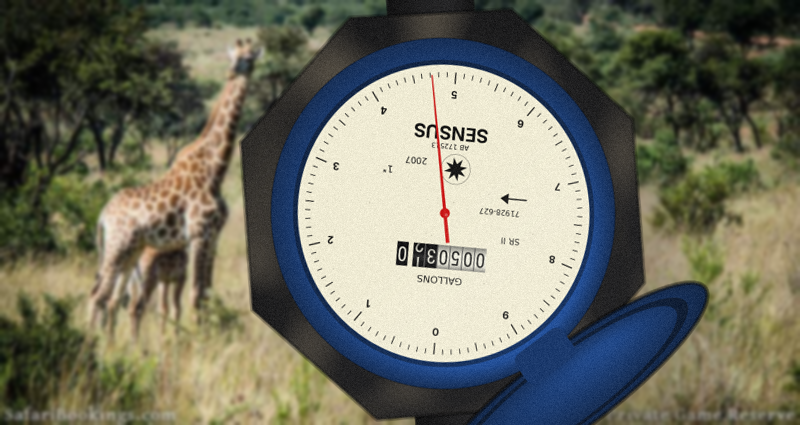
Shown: 50314.7,gal
